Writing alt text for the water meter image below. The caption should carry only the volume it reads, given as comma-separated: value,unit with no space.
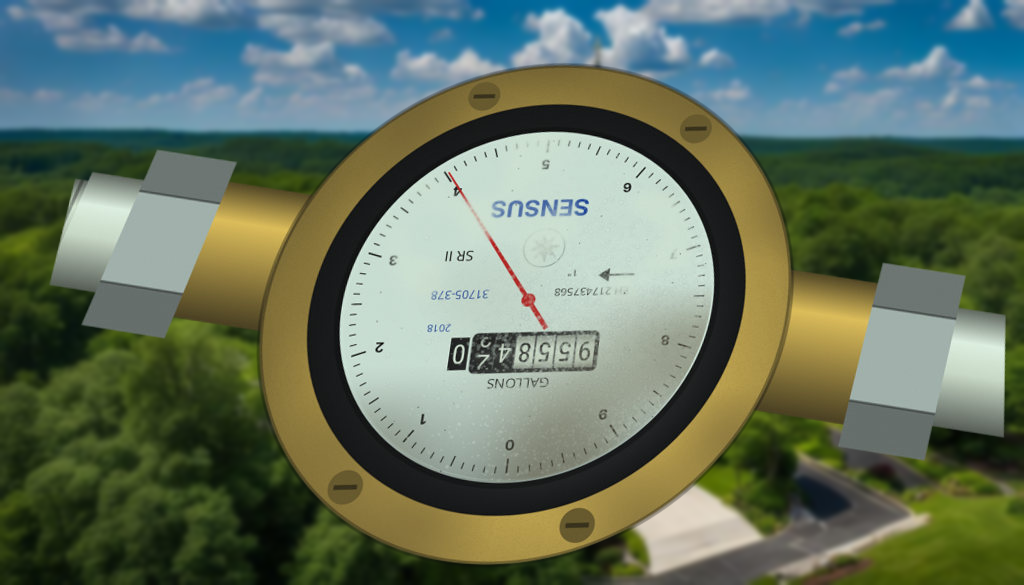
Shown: 9558424.0,gal
